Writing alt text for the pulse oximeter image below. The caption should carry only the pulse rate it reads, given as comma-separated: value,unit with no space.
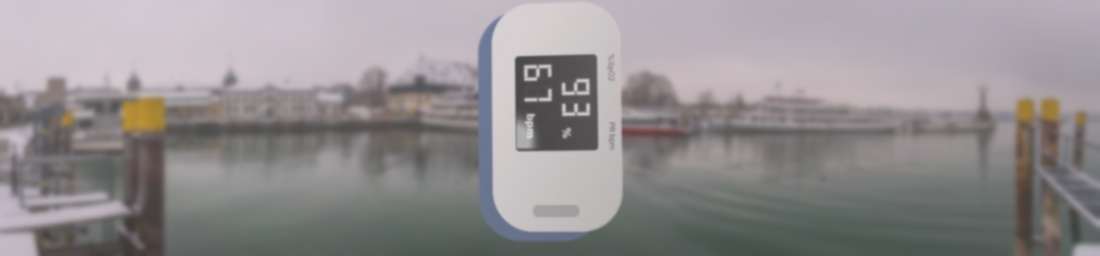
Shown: 67,bpm
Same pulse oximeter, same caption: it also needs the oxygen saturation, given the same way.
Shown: 93,%
